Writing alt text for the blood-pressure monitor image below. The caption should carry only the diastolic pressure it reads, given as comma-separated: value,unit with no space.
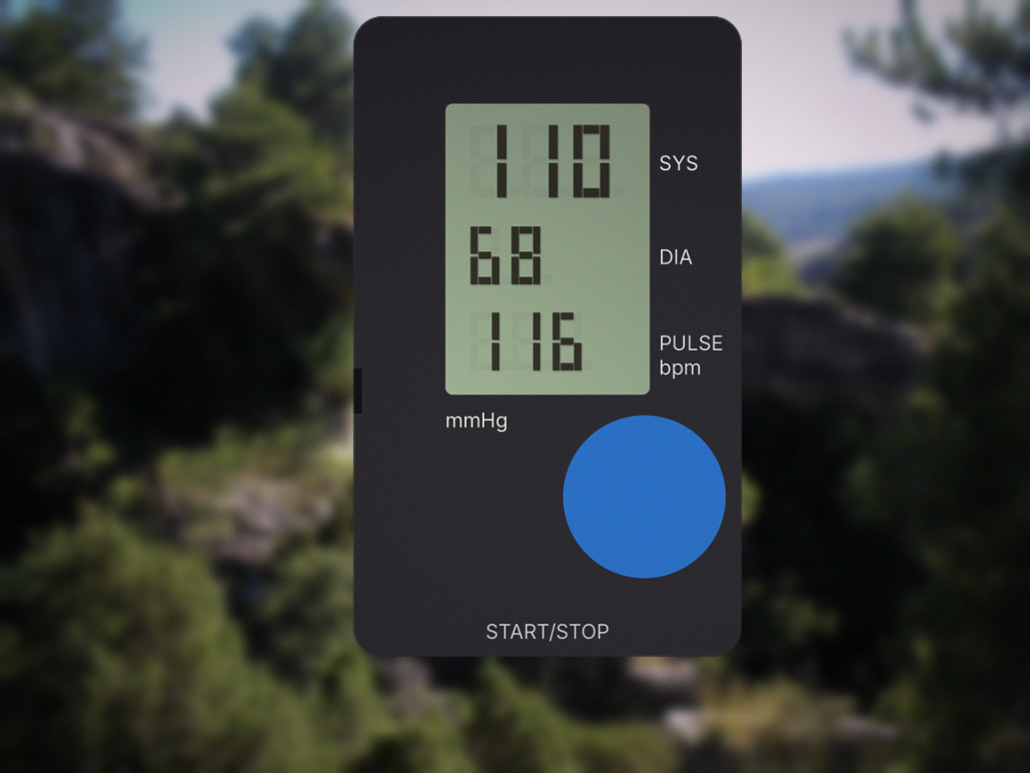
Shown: 68,mmHg
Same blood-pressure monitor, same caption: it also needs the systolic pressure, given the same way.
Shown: 110,mmHg
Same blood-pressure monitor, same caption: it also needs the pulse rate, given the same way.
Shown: 116,bpm
